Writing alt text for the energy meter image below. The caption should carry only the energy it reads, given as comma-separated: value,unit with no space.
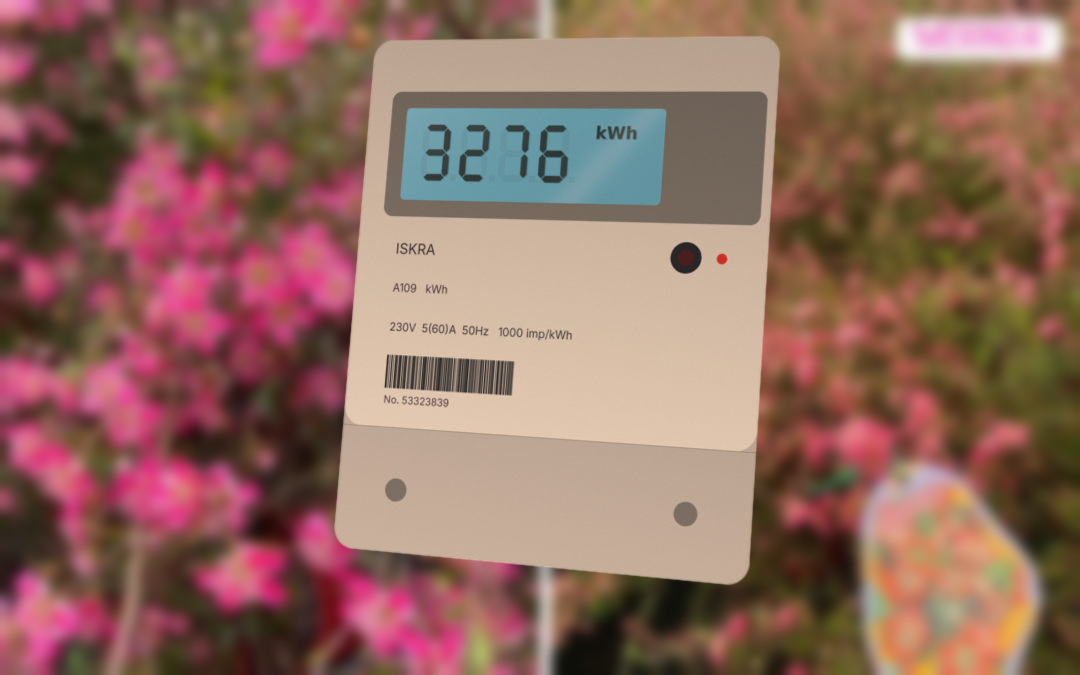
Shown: 3276,kWh
